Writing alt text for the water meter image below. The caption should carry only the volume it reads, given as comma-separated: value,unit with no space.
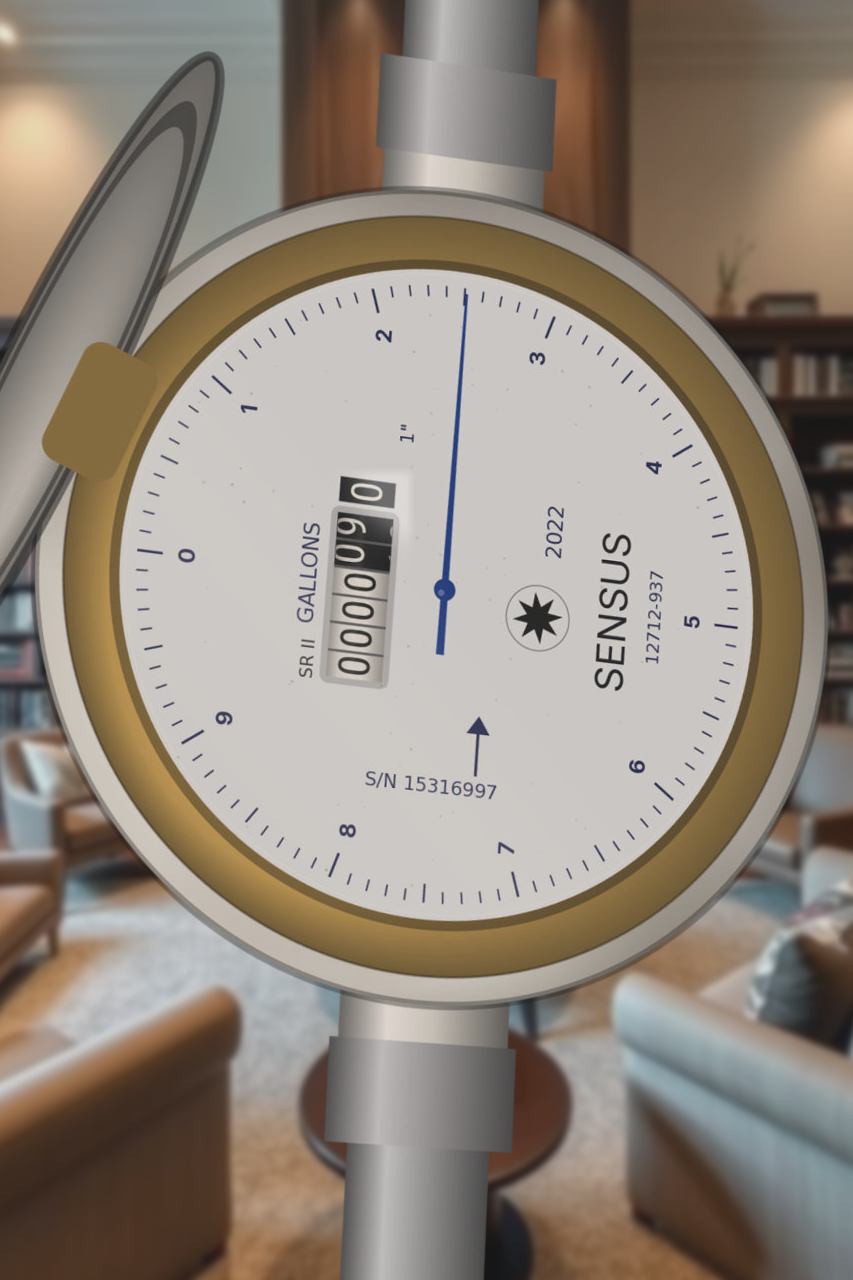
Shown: 92.5,gal
